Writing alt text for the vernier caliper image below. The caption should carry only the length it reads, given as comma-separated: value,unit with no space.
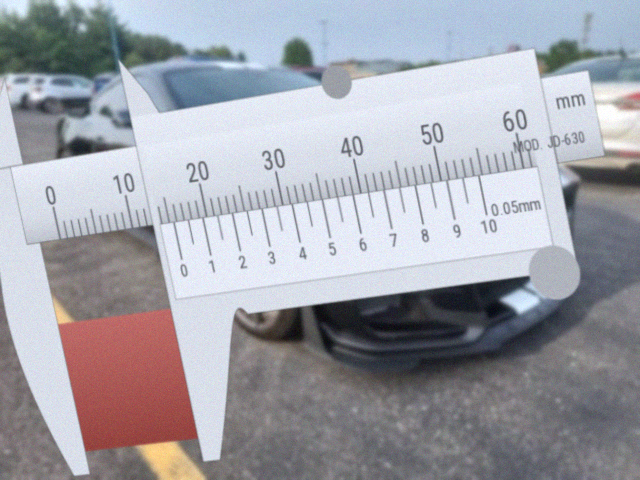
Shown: 15.6,mm
